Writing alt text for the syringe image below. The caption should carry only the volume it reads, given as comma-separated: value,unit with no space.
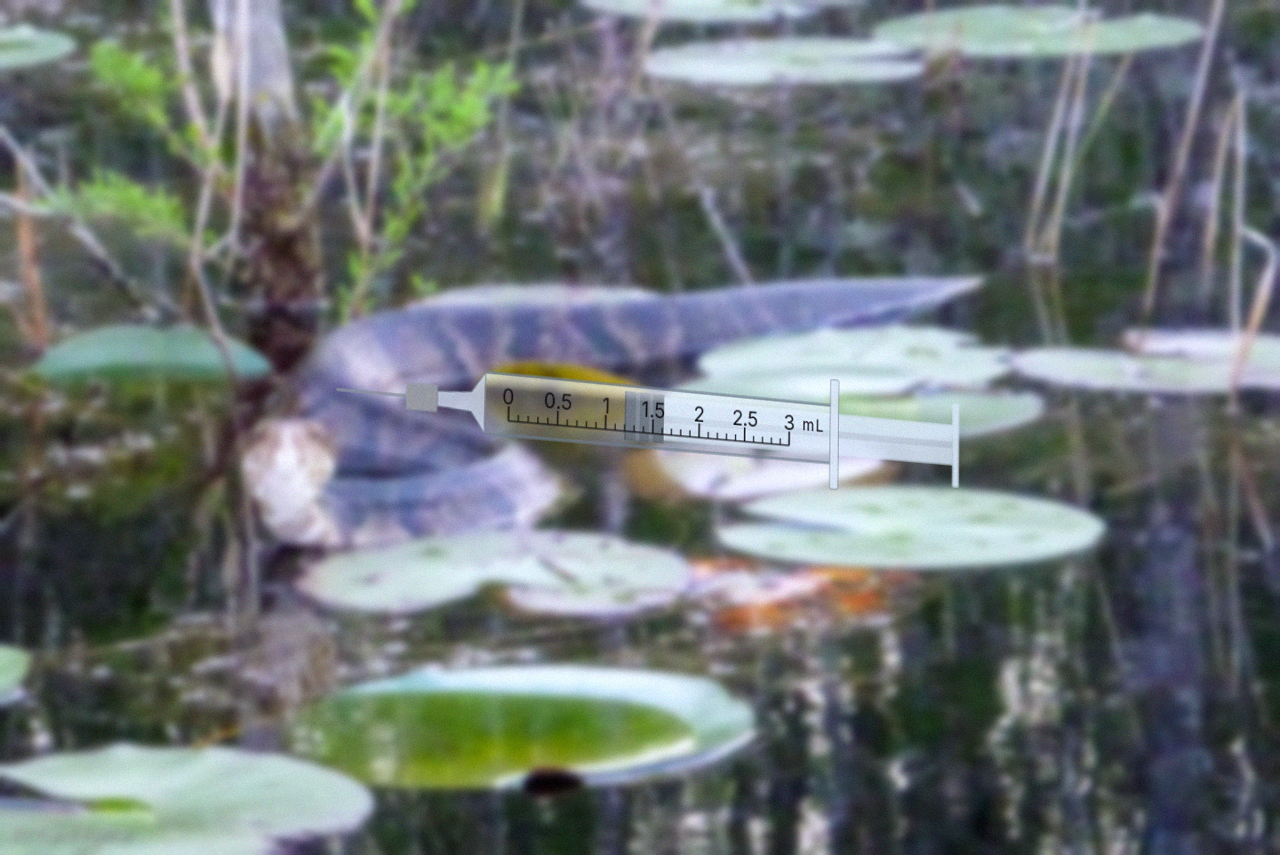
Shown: 1.2,mL
